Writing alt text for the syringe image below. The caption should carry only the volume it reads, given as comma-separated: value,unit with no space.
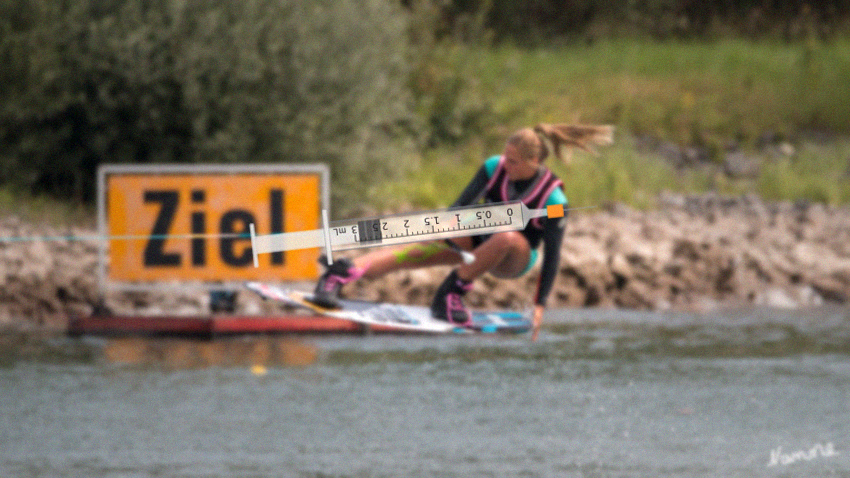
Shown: 2.5,mL
